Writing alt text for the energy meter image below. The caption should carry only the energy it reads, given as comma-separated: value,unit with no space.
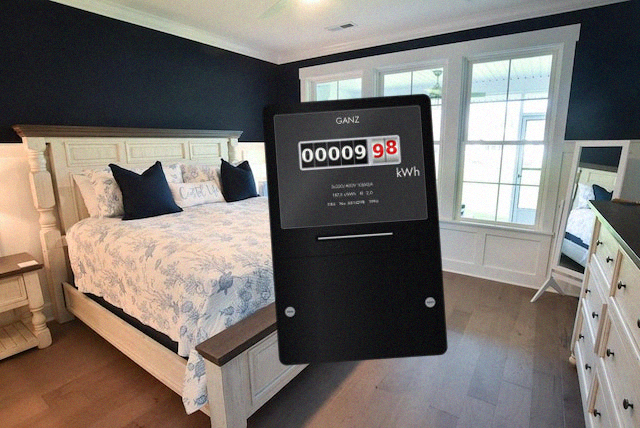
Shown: 9.98,kWh
